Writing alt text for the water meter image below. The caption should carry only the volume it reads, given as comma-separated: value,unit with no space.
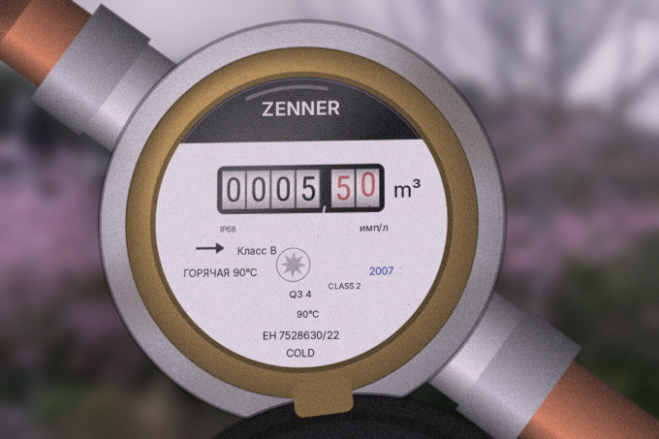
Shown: 5.50,m³
